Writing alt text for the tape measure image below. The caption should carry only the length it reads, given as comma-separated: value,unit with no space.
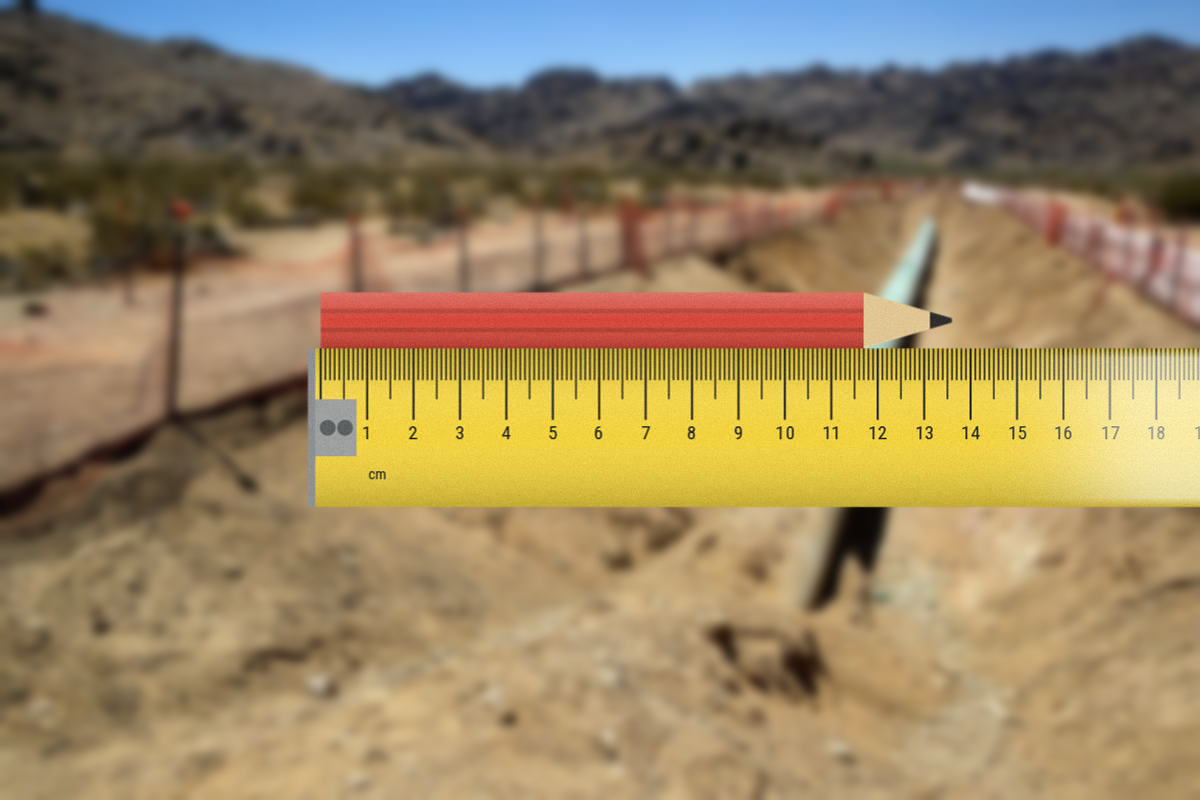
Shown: 13.6,cm
